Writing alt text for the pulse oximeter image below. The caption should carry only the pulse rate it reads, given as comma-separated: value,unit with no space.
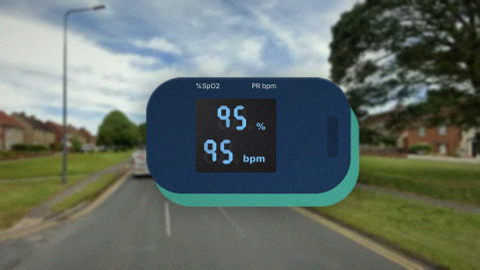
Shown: 95,bpm
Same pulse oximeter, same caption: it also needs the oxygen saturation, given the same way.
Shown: 95,%
